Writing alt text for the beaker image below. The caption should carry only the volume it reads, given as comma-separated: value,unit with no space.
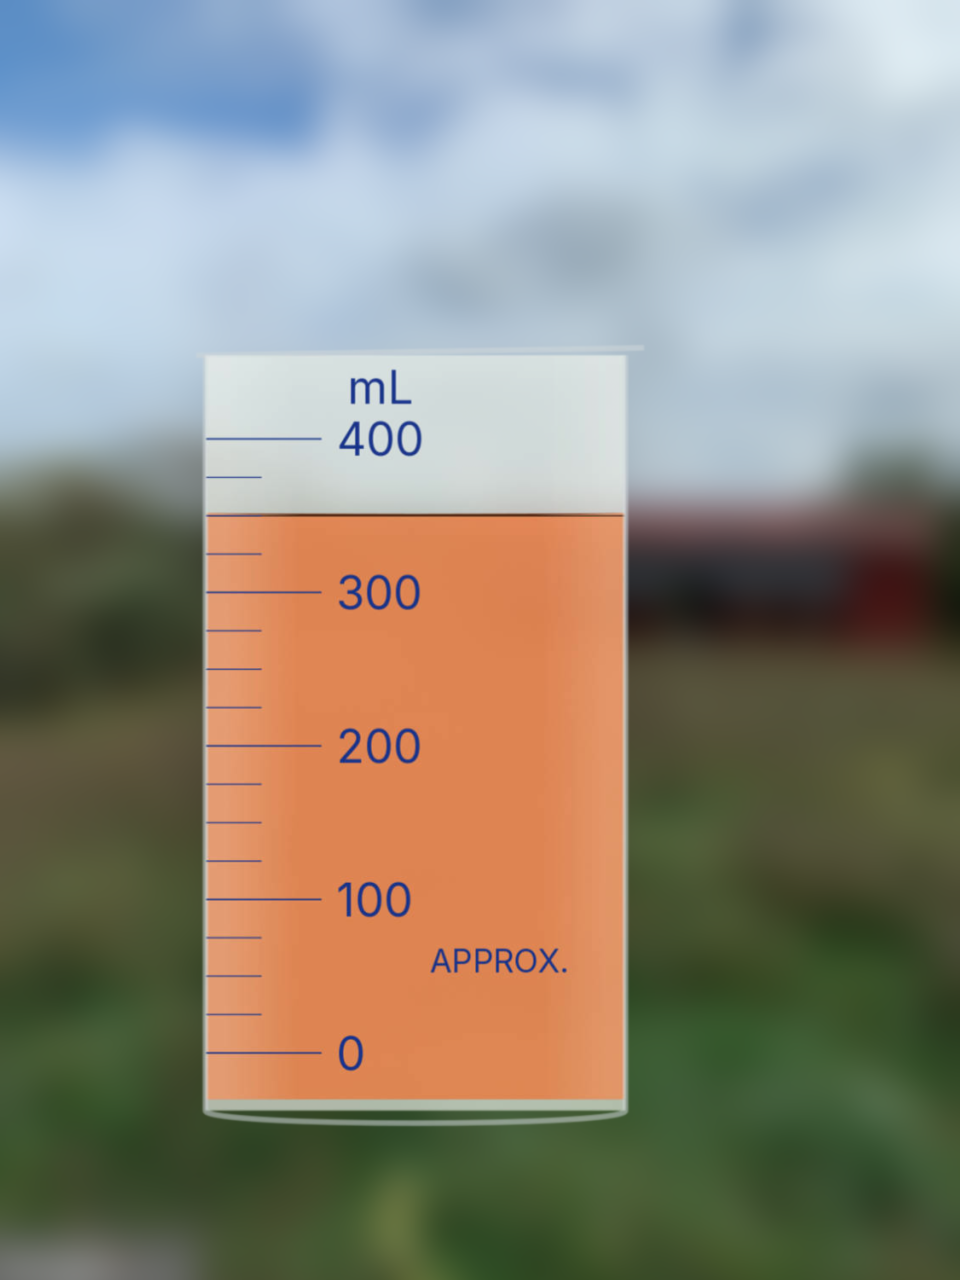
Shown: 350,mL
